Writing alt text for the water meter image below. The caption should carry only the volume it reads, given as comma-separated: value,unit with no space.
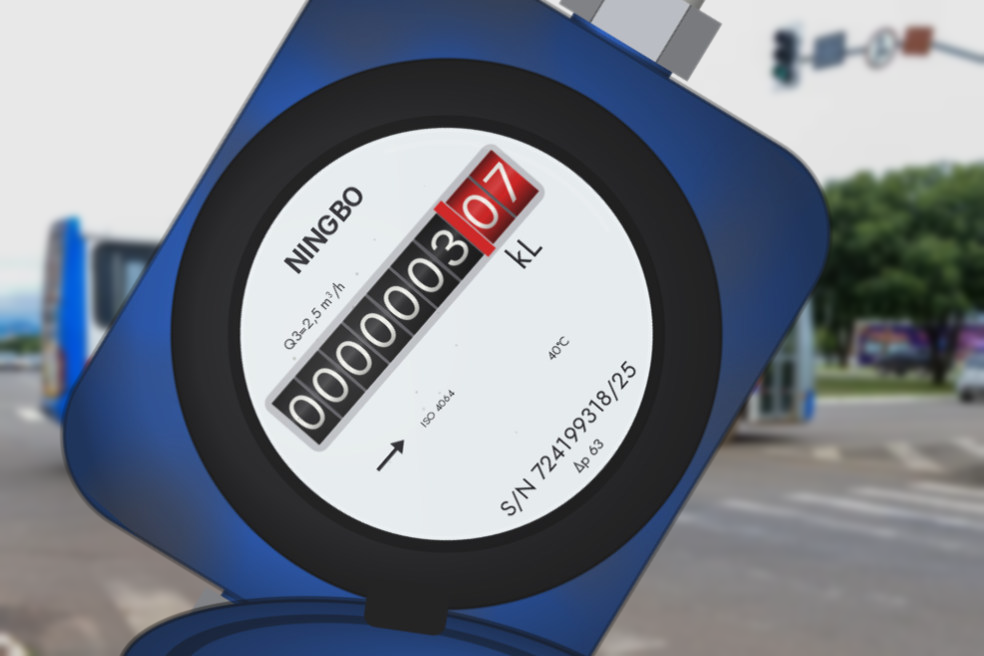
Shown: 3.07,kL
